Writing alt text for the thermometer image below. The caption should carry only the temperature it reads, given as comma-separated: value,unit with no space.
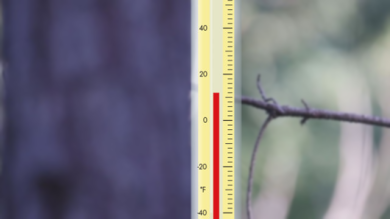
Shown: 12,°F
